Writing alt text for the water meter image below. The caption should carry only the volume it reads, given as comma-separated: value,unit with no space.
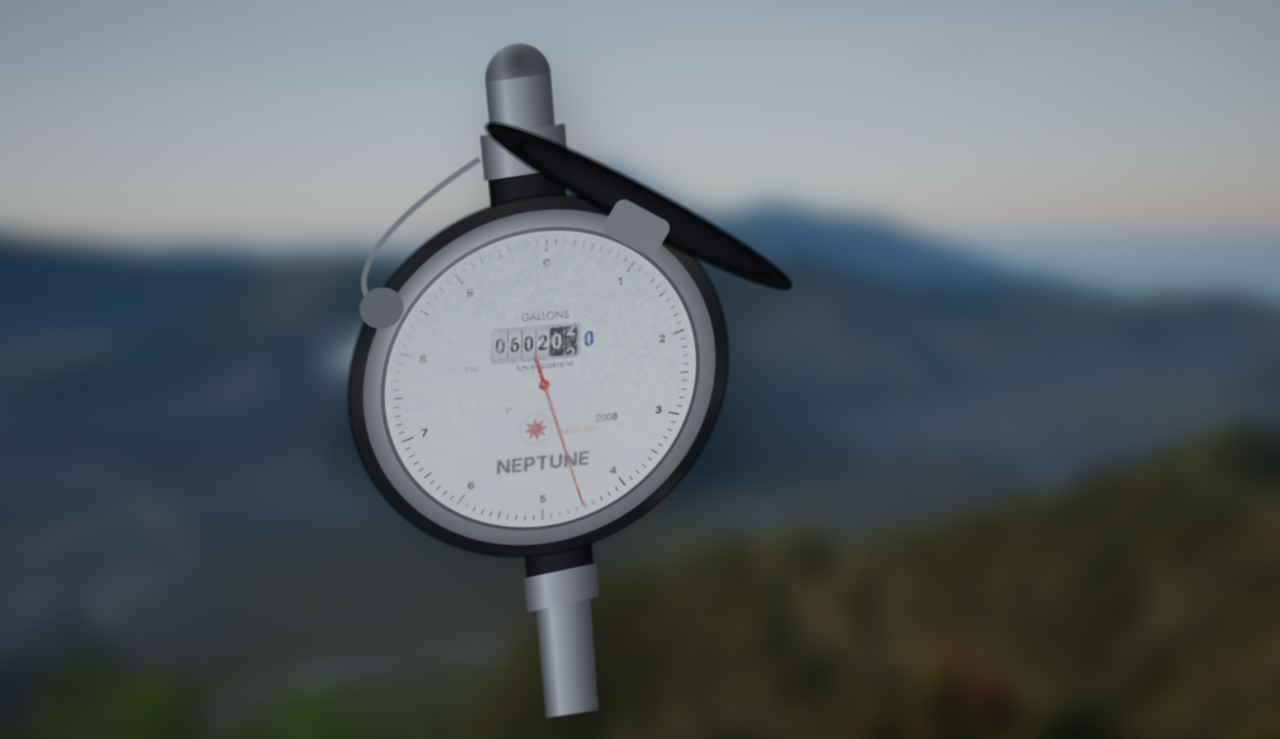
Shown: 602024.5,gal
